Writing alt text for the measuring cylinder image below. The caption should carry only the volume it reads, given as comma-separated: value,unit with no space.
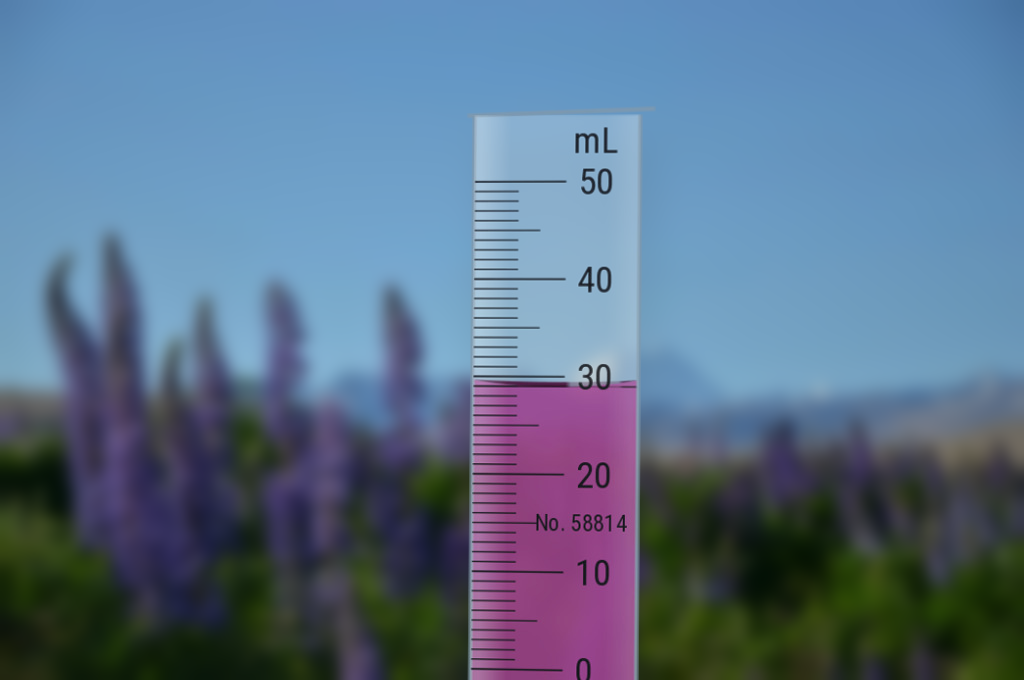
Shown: 29,mL
